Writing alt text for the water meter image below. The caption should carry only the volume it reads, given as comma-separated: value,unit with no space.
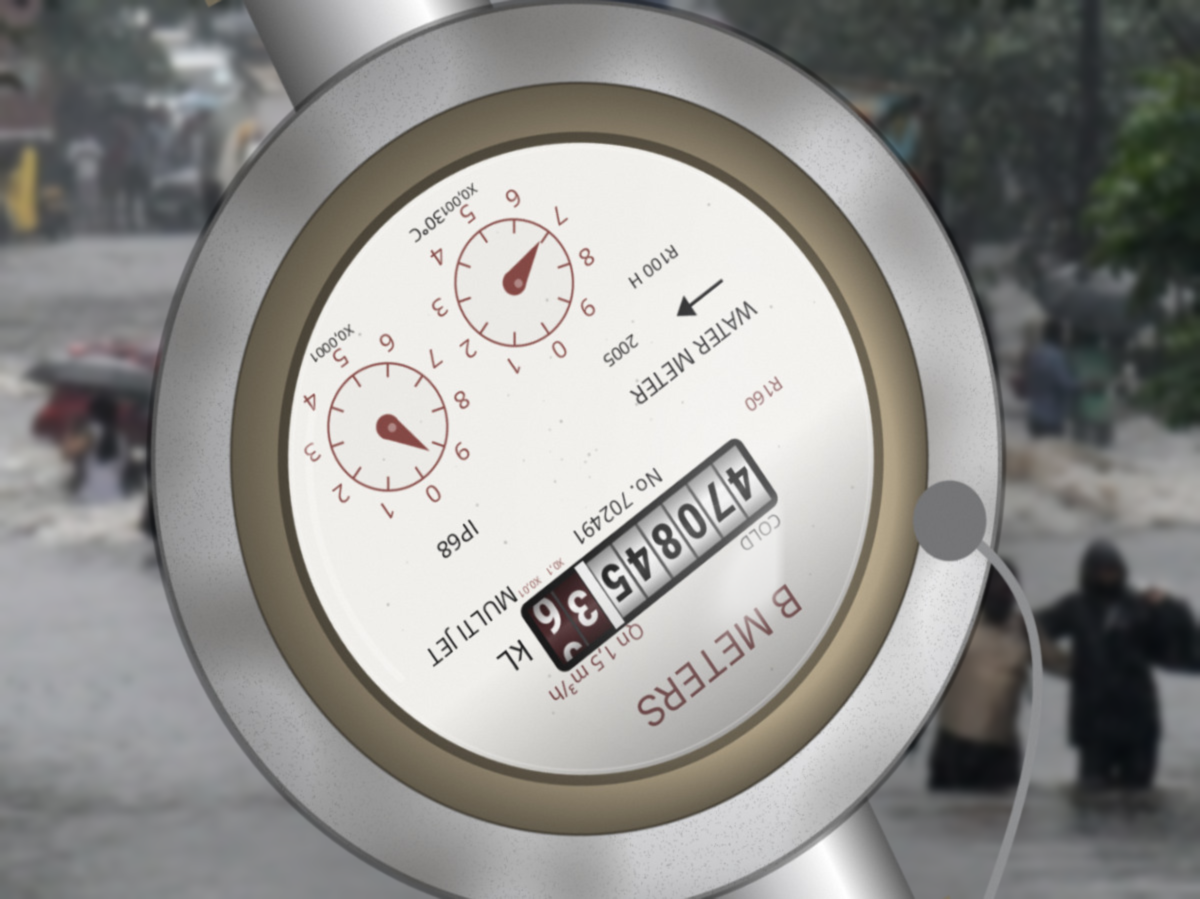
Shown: 470845.3569,kL
